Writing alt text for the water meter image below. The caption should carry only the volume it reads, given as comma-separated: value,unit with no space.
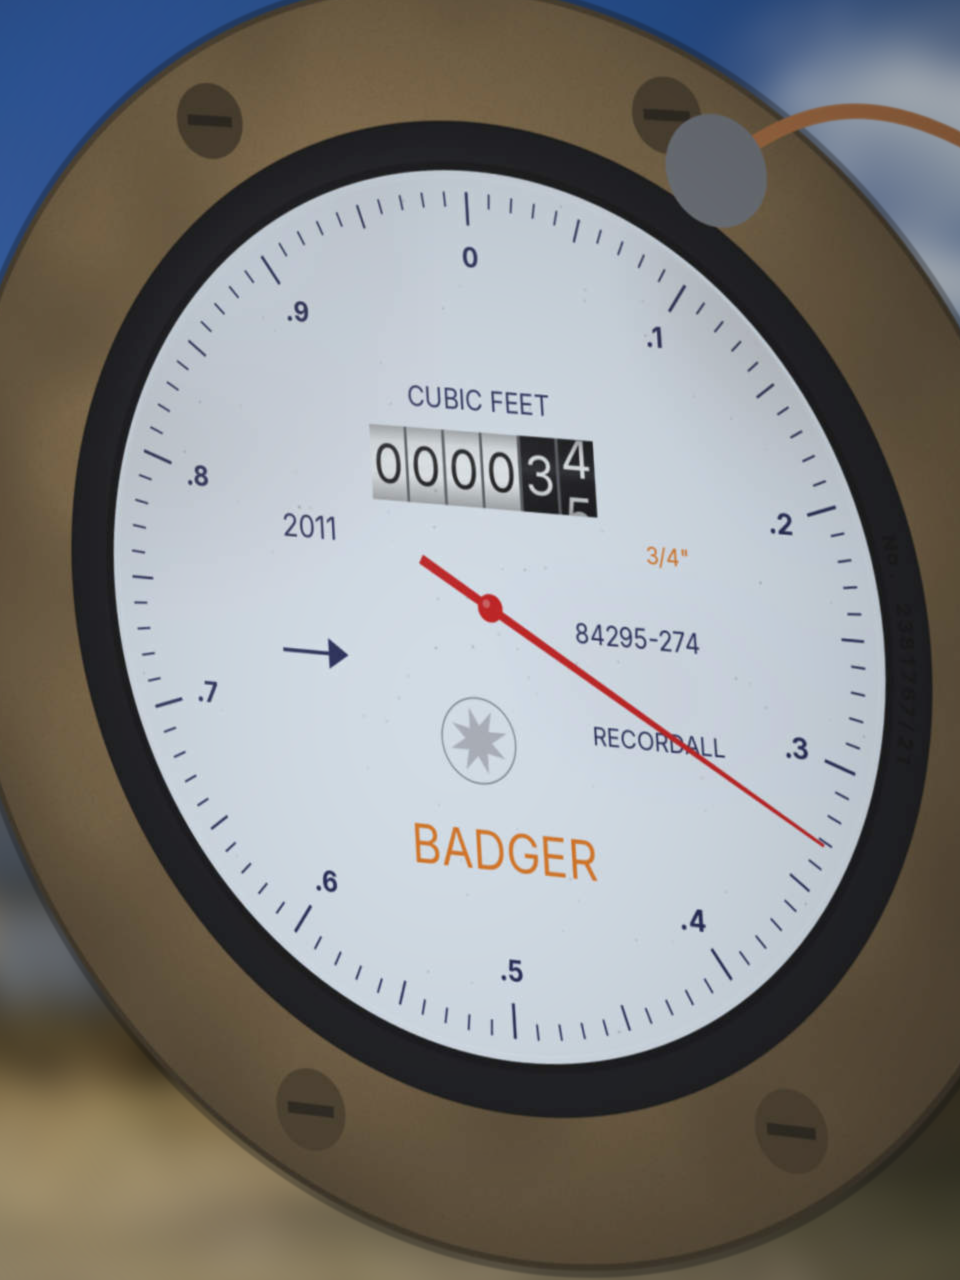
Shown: 34.33,ft³
